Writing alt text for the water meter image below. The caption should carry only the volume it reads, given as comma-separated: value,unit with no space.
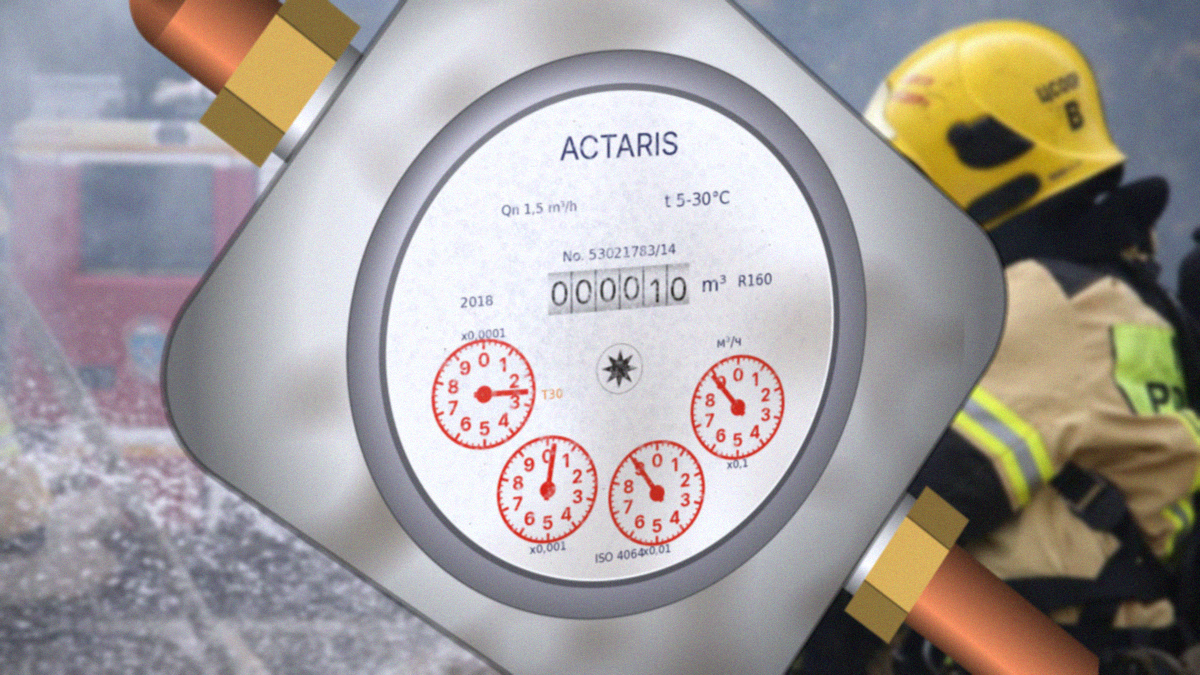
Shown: 9.8902,m³
